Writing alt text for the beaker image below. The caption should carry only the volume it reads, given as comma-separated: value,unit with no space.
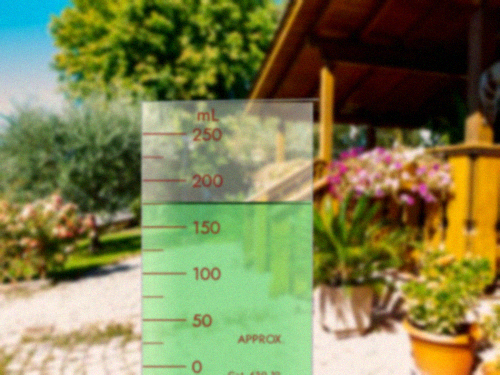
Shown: 175,mL
